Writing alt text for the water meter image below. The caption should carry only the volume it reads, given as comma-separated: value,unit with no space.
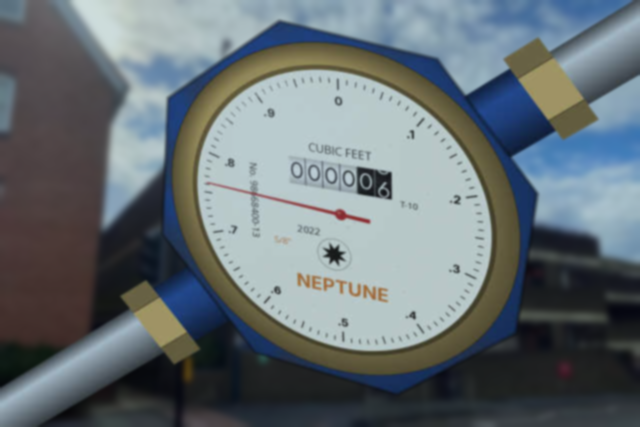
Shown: 5.76,ft³
